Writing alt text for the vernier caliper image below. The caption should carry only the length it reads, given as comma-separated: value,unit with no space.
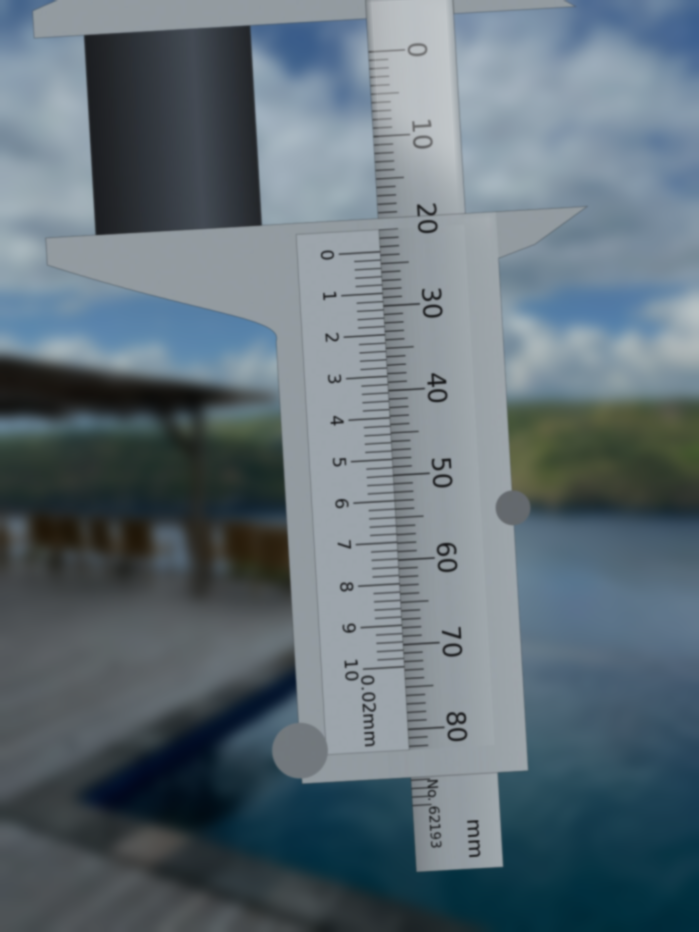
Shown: 23.6,mm
